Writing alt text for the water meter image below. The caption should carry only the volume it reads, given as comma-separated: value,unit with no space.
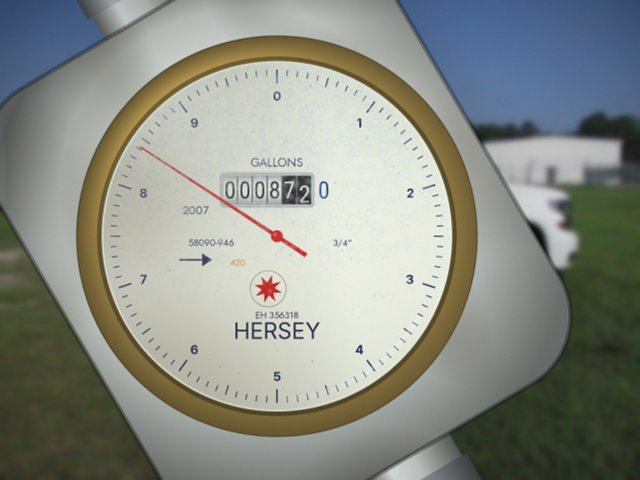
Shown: 8718.4,gal
